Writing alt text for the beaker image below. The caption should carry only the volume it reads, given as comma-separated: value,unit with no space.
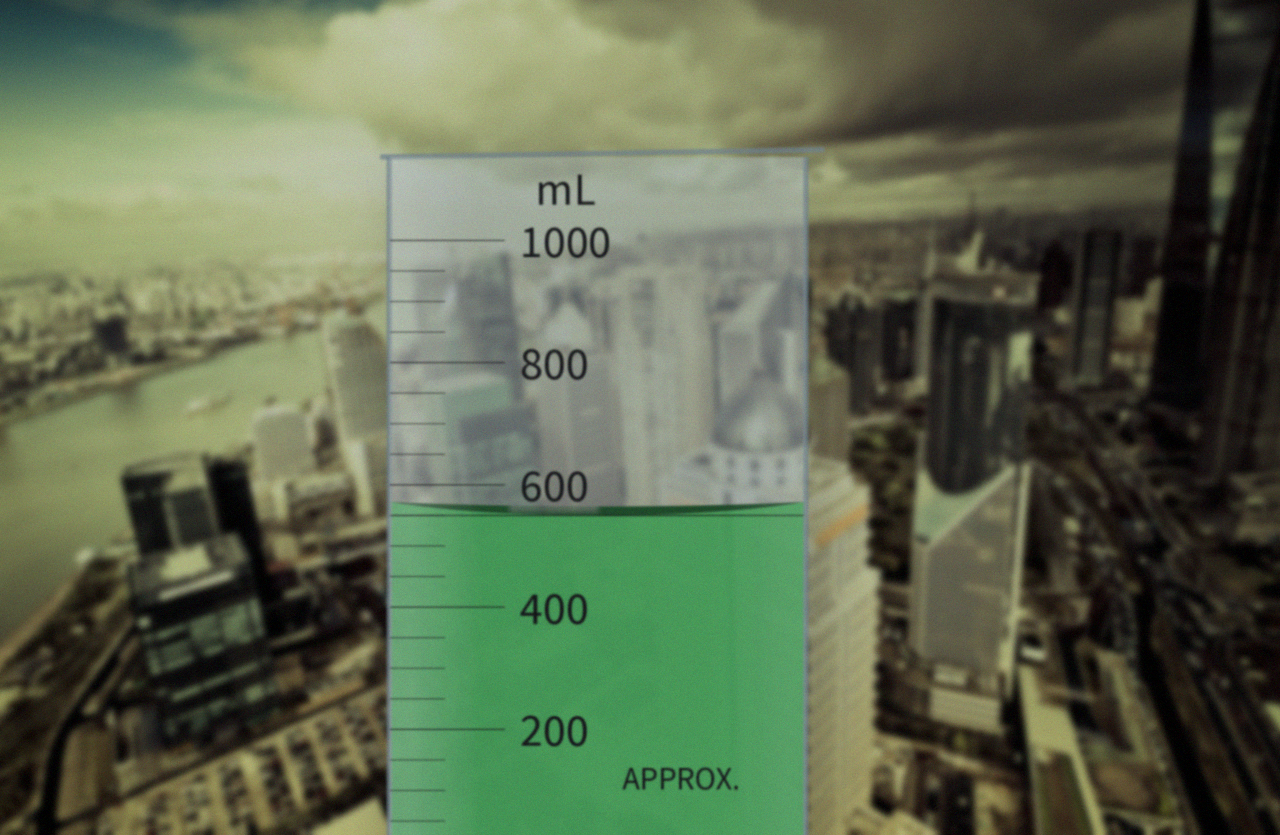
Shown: 550,mL
